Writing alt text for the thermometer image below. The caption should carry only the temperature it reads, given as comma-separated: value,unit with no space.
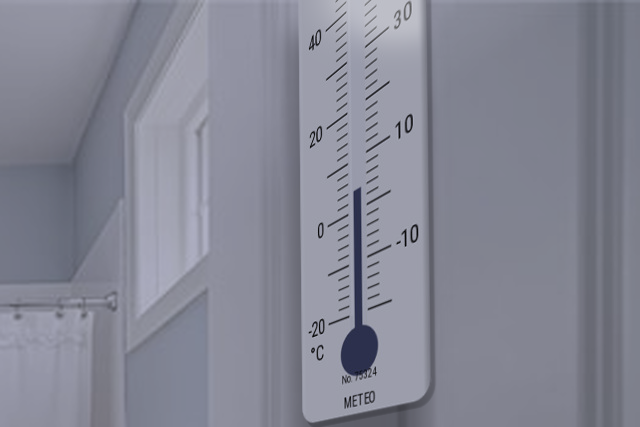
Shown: 4,°C
